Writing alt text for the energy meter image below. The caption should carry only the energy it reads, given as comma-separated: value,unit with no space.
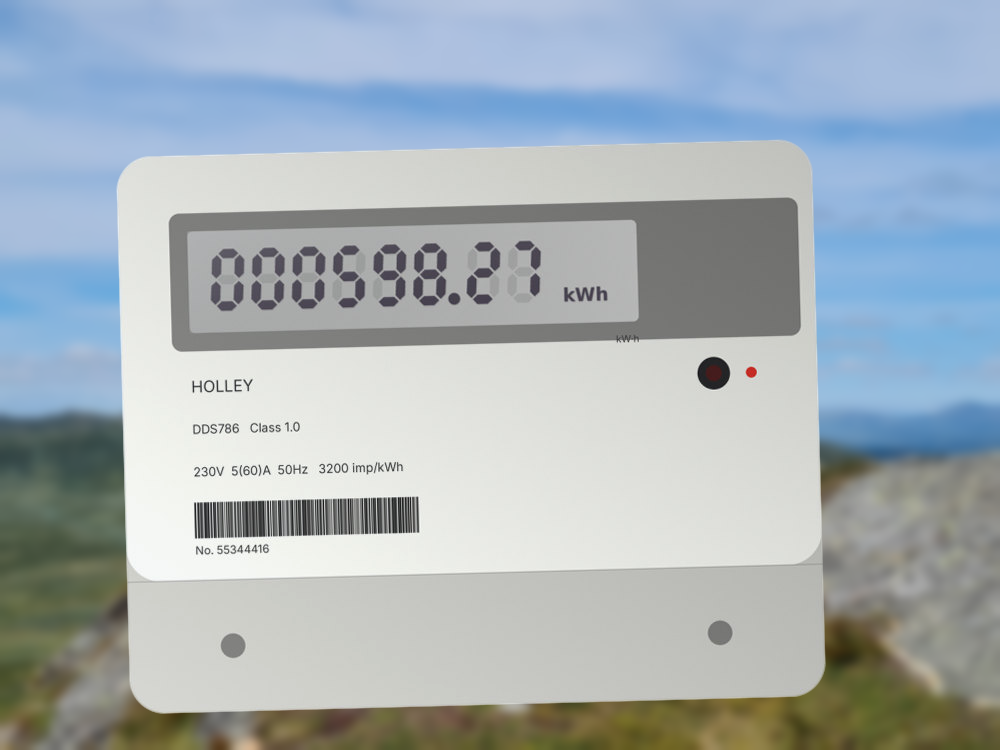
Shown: 598.27,kWh
